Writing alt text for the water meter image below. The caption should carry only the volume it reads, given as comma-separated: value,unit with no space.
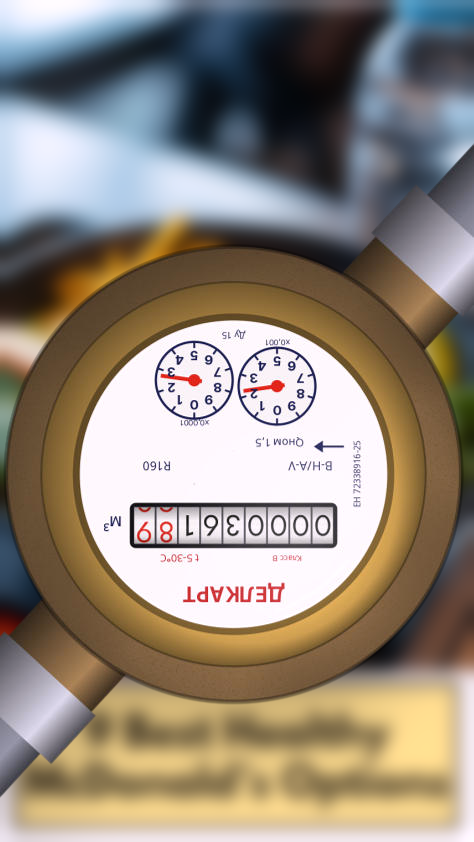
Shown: 361.8922,m³
